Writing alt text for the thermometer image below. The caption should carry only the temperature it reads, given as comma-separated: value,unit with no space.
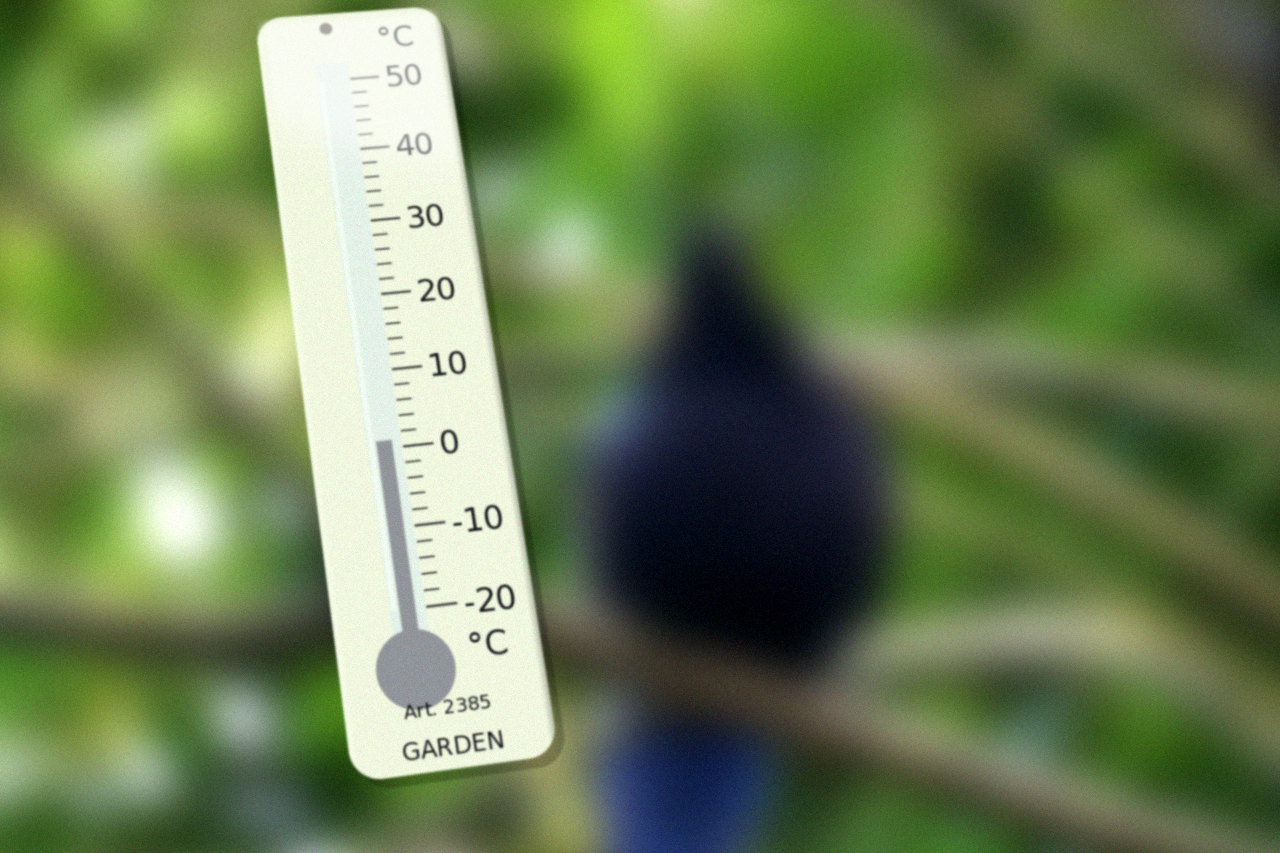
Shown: 1,°C
